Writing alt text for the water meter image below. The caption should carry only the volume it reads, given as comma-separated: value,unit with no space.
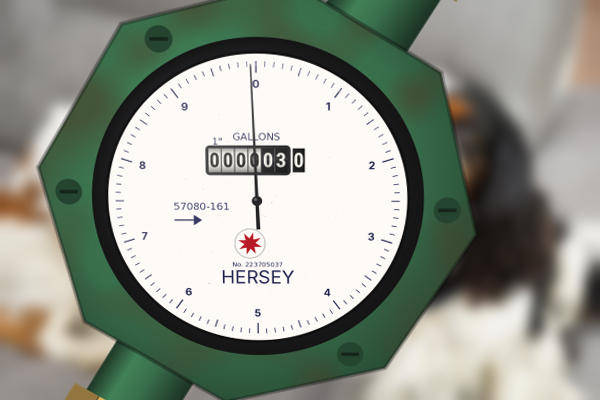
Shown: 29.9,gal
